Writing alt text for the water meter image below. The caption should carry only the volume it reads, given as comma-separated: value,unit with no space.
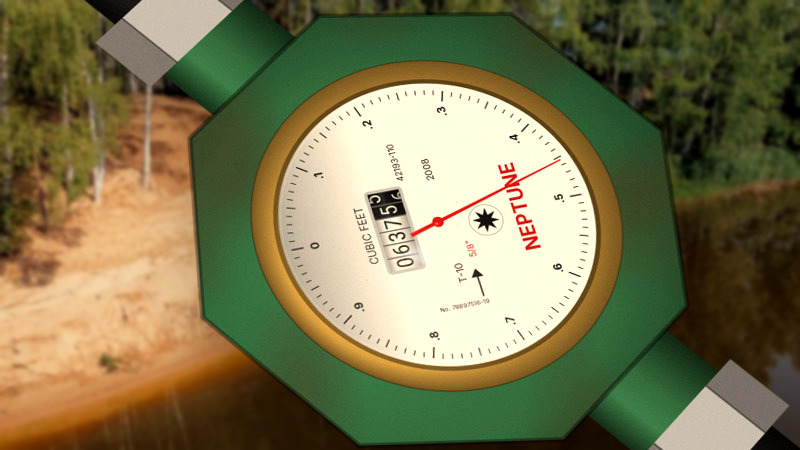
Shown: 63755.45,ft³
